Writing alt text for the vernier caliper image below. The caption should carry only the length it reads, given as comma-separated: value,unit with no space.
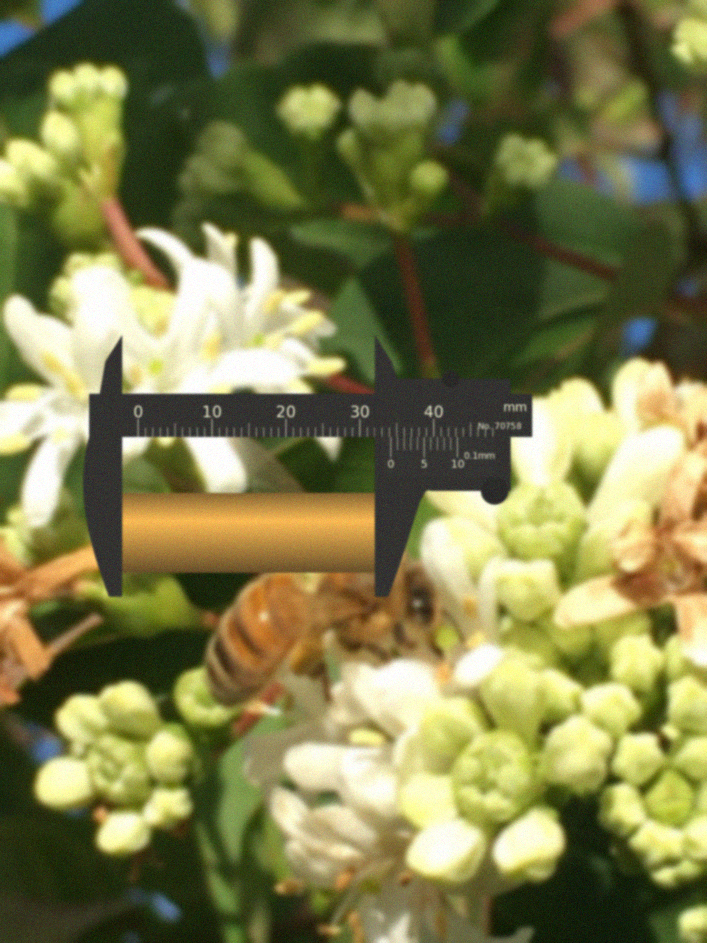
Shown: 34.2,mm
